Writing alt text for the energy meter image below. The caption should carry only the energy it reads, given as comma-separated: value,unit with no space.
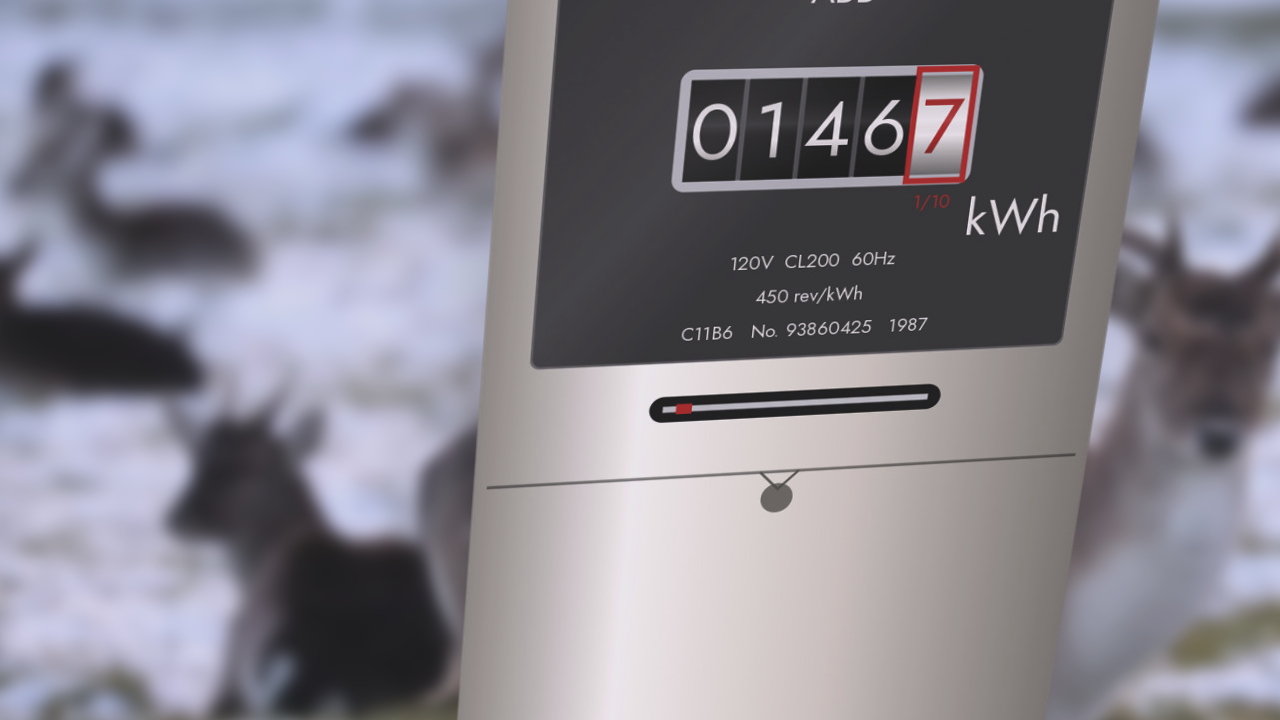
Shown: 146.7,kWh
